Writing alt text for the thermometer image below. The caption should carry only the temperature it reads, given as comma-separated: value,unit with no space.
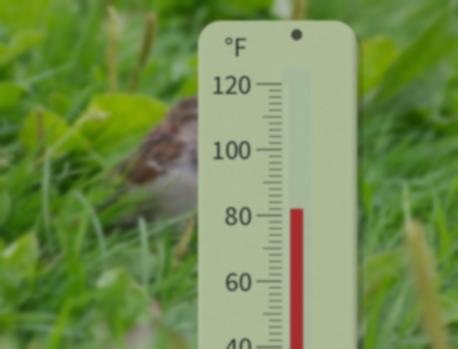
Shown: 82,°F
